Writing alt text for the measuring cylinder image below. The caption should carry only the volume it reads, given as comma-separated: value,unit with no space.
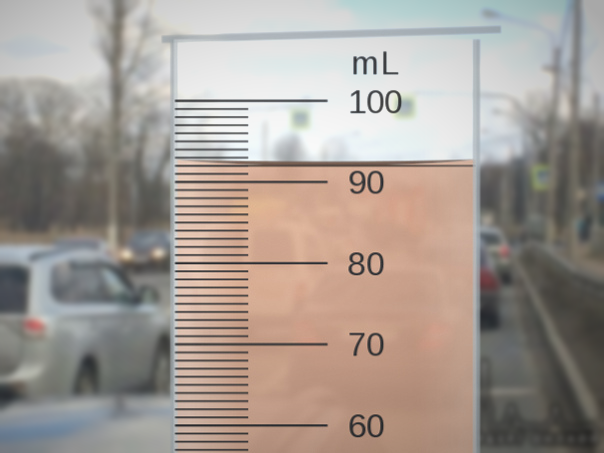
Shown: 92,mL
